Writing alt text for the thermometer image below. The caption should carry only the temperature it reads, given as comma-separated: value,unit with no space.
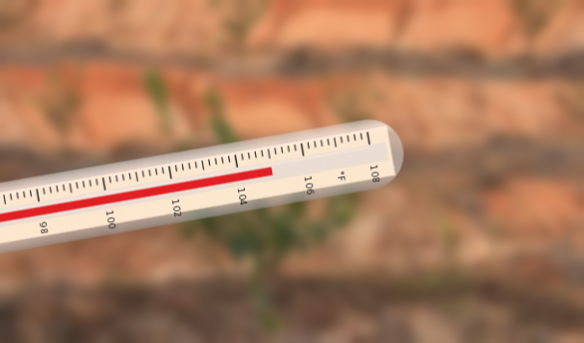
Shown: 105,°F
